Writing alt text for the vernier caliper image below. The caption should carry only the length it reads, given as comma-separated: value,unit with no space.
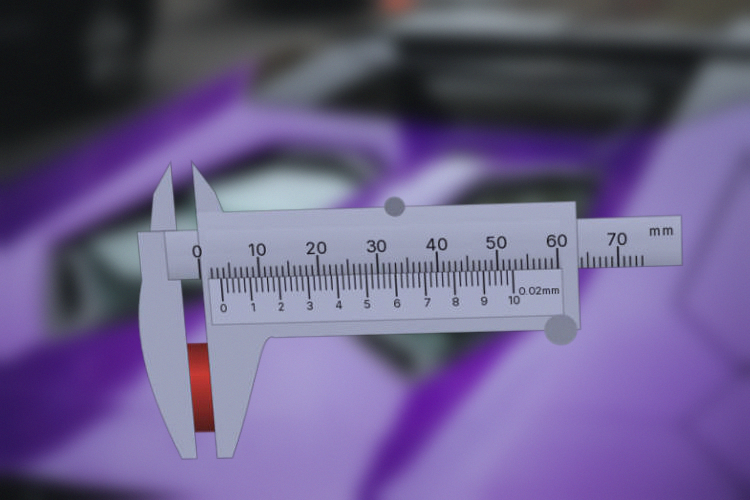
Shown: 3.5,mm
